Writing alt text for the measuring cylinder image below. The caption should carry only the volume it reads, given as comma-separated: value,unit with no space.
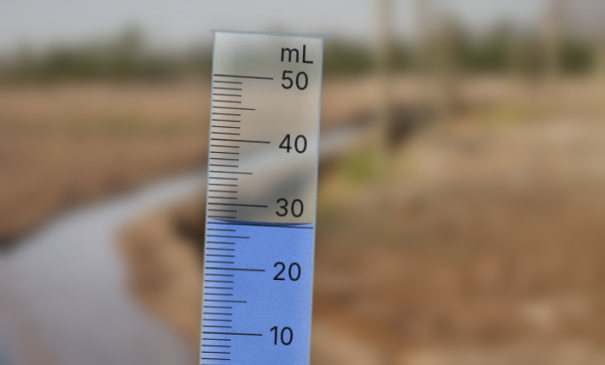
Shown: 27,mL
